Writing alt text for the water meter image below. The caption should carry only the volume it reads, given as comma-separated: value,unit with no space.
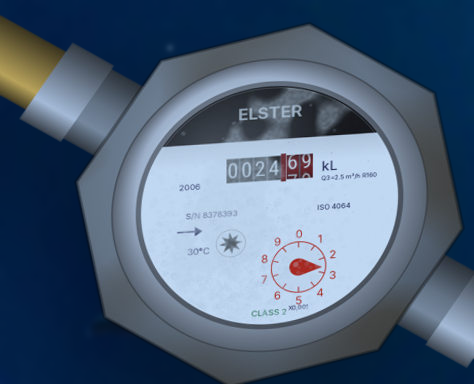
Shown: 24.692,kL
